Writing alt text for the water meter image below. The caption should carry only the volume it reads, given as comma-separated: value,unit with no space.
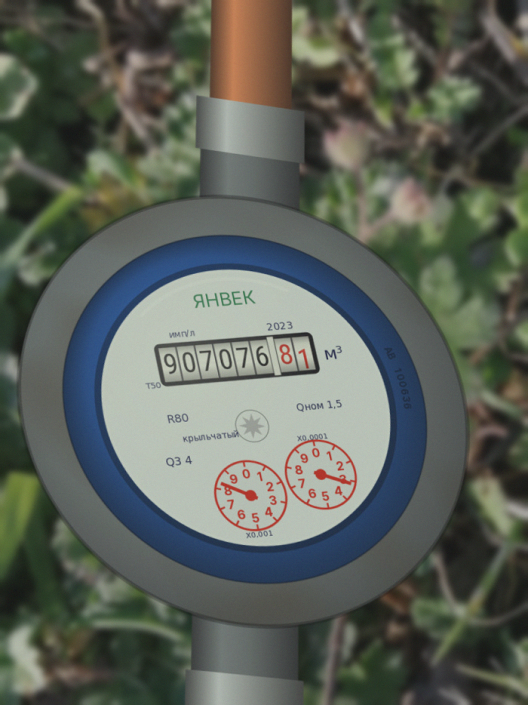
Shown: 907076.8083,m³
